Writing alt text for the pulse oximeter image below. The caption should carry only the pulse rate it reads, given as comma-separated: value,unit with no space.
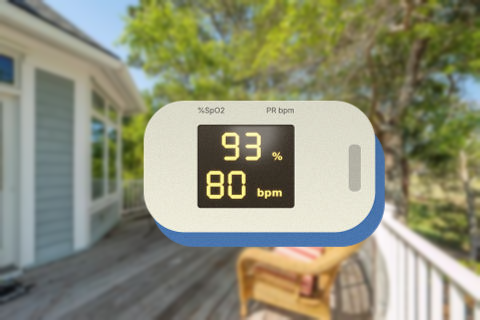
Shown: 80,bpm
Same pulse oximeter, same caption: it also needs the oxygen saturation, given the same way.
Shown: 93,%
